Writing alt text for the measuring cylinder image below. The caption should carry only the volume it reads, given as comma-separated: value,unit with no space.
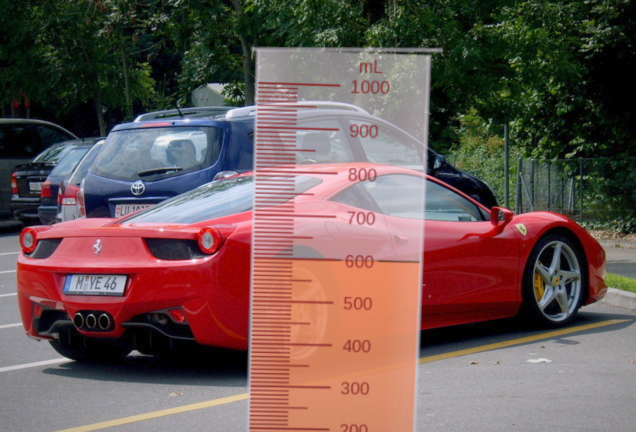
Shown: 600,mL
